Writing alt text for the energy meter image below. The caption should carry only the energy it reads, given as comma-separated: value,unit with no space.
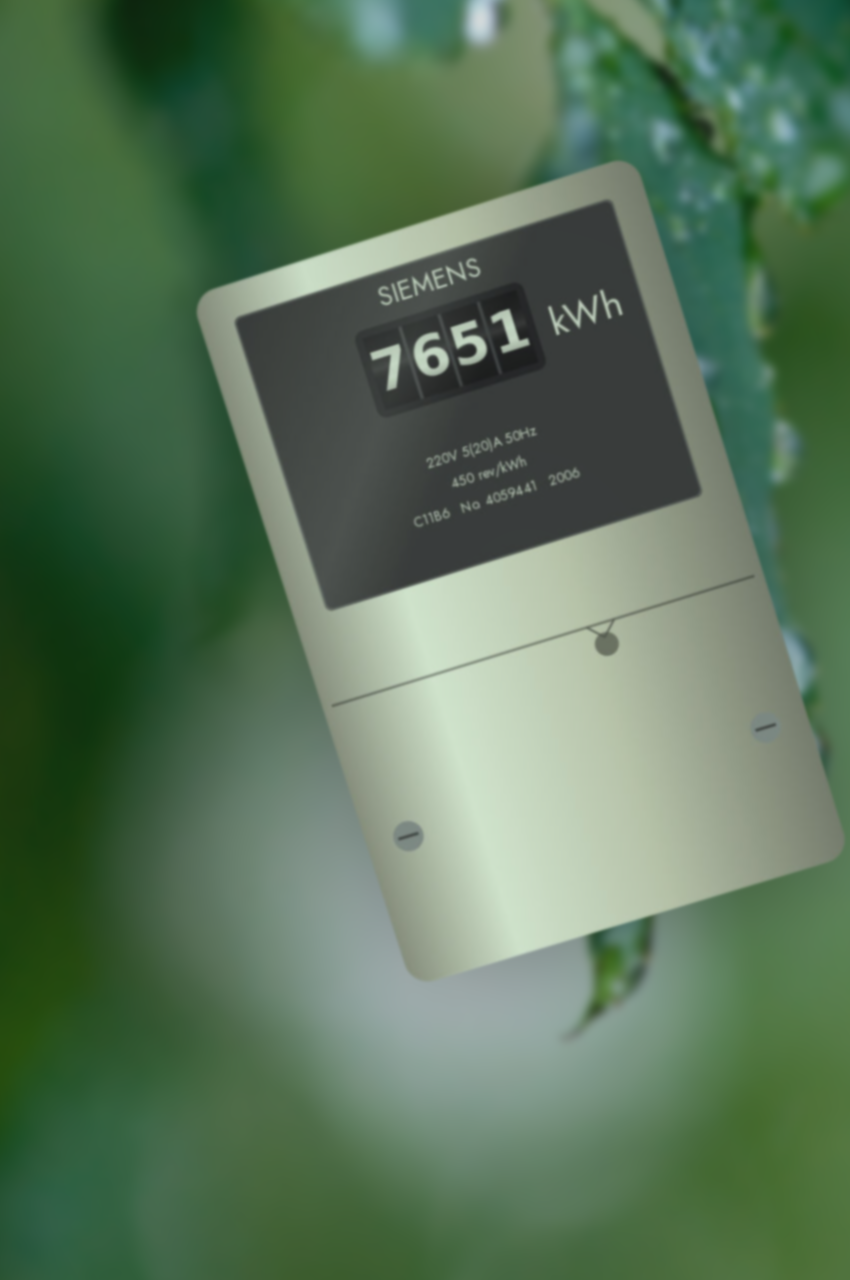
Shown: 7651,kWh
